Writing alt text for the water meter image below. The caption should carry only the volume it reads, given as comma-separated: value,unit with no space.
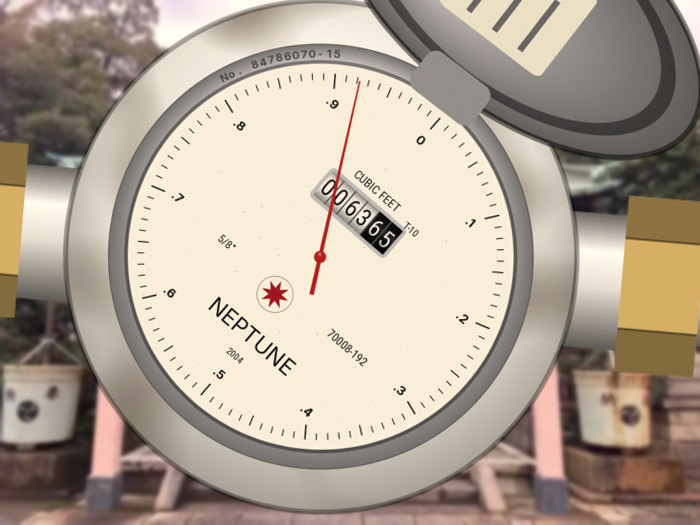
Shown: 6364.92,ft³
